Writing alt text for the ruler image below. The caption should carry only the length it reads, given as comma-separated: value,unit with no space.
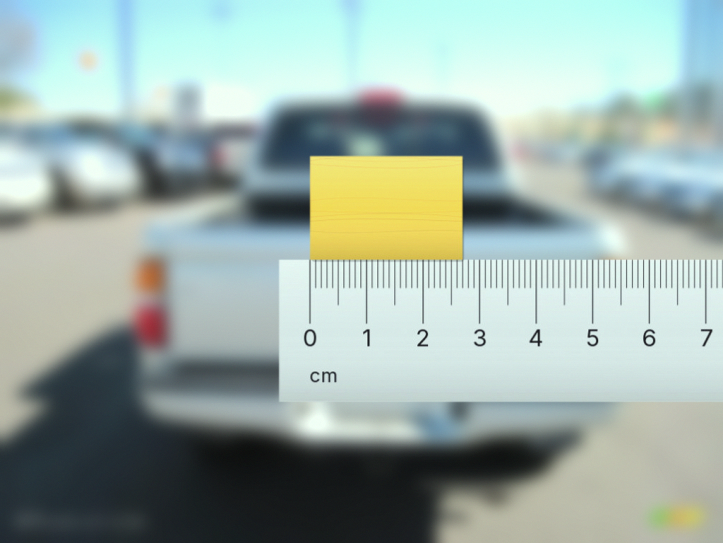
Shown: 2.7,cm
